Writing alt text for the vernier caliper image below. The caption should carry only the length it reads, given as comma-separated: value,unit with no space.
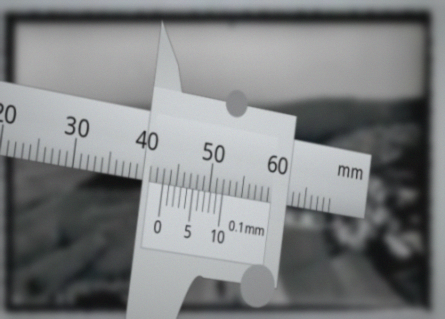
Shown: 43.0,mm
